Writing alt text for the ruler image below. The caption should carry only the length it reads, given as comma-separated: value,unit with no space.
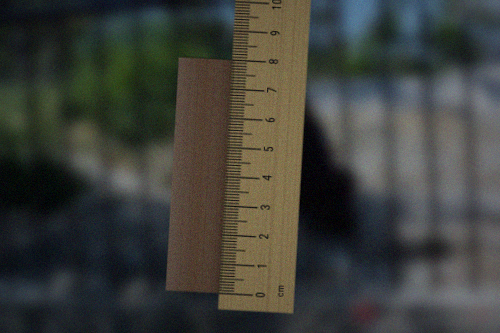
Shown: 8,cm
